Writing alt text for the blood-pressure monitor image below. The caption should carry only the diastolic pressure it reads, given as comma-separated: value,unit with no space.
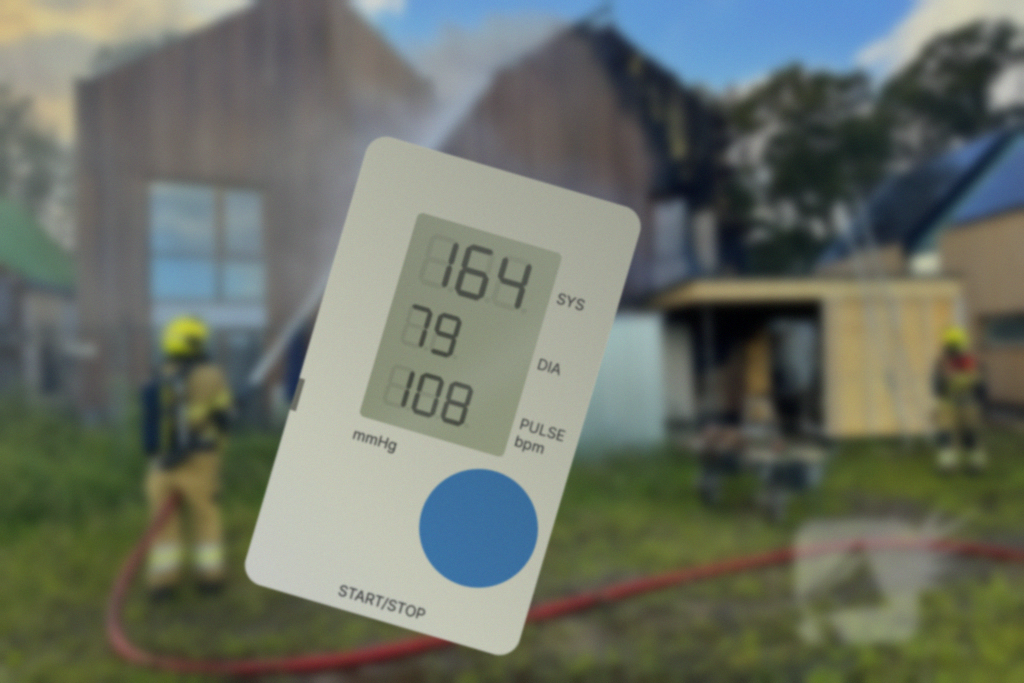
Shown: 79,mmHg
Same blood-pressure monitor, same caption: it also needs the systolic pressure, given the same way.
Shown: 164,mmHg
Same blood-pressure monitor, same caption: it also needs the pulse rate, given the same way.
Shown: 108,bpm
